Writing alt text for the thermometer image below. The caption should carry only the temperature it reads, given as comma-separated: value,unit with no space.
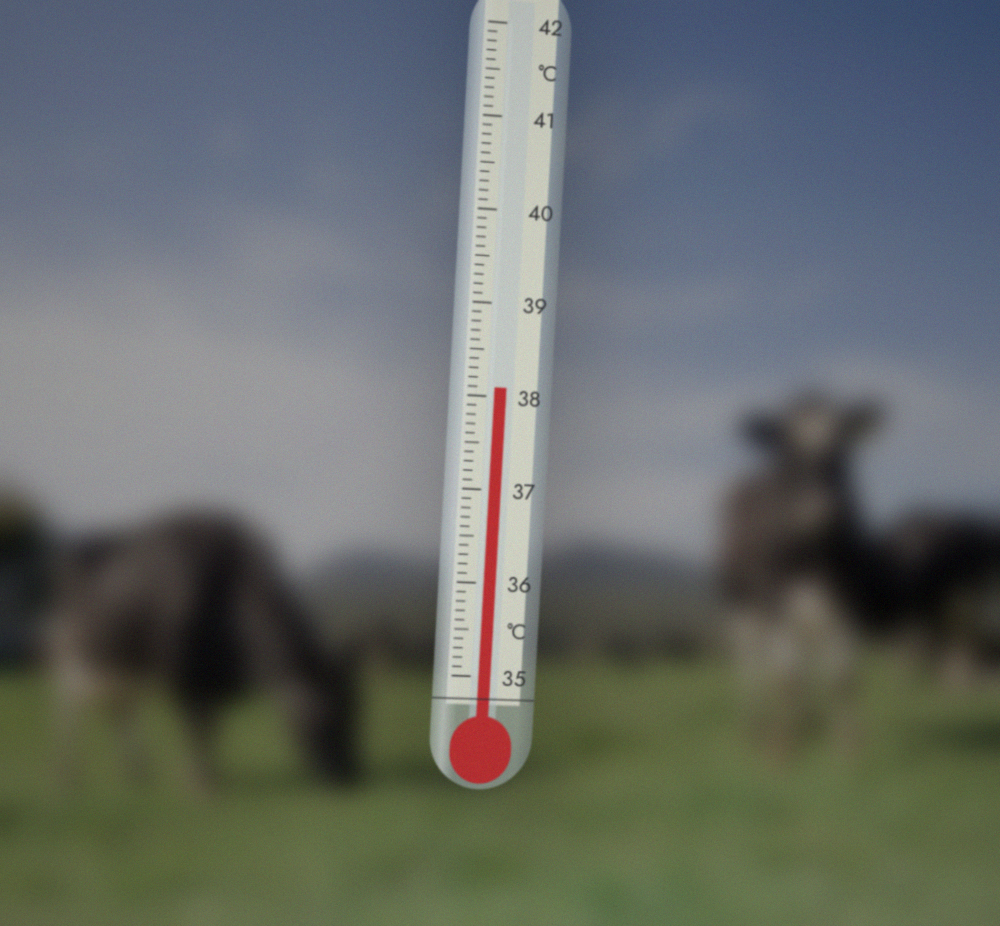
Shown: 38.1,°C
